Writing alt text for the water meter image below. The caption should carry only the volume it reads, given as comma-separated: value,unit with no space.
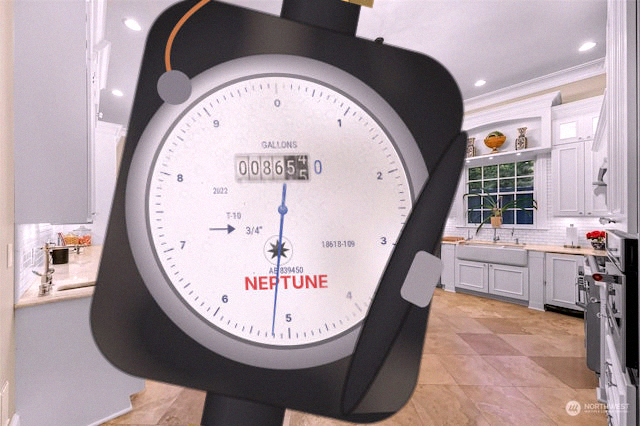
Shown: 86545.2,gal
